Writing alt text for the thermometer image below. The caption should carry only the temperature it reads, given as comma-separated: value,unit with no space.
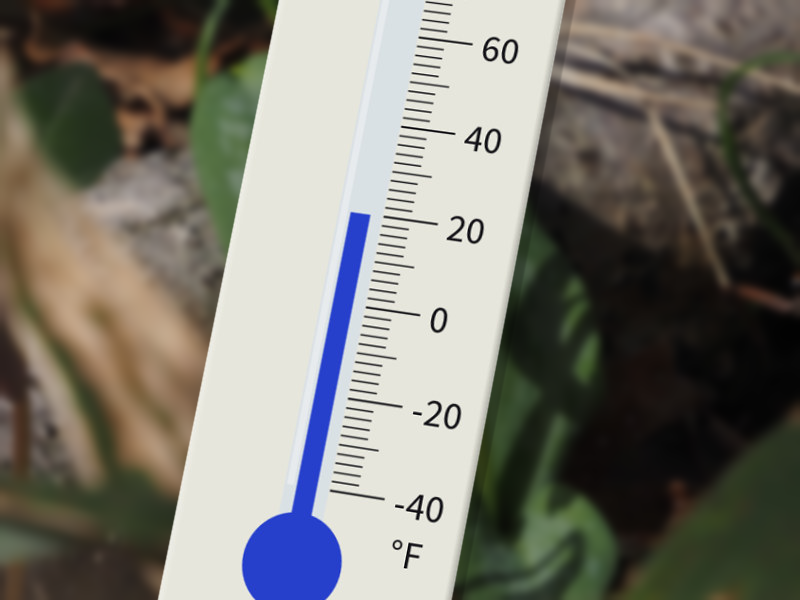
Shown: 20,°F
